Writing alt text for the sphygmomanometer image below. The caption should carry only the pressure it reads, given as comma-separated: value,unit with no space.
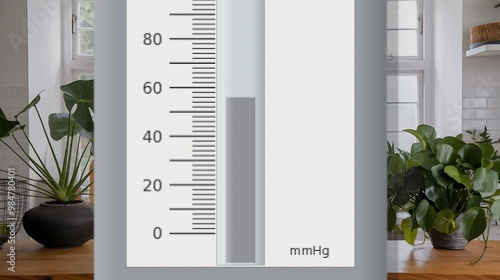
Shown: 56,mmHg
